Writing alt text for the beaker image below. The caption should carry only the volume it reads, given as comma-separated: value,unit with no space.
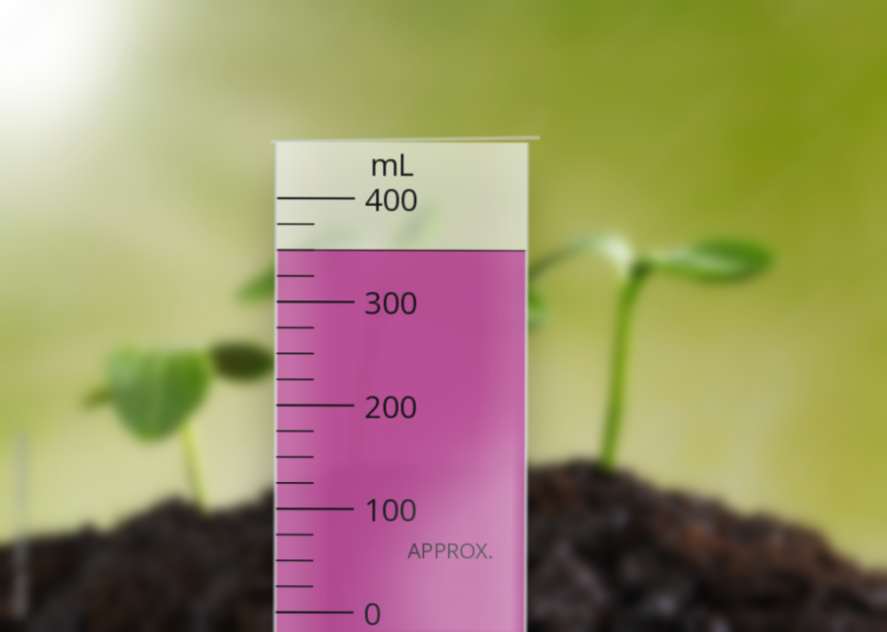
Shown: 350,mL
